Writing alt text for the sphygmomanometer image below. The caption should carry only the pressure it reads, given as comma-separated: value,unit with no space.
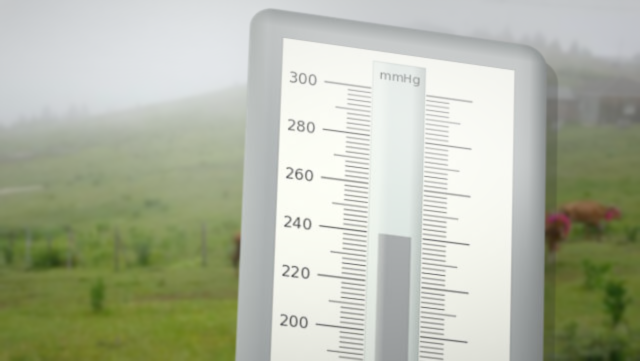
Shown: 240,mmHg
